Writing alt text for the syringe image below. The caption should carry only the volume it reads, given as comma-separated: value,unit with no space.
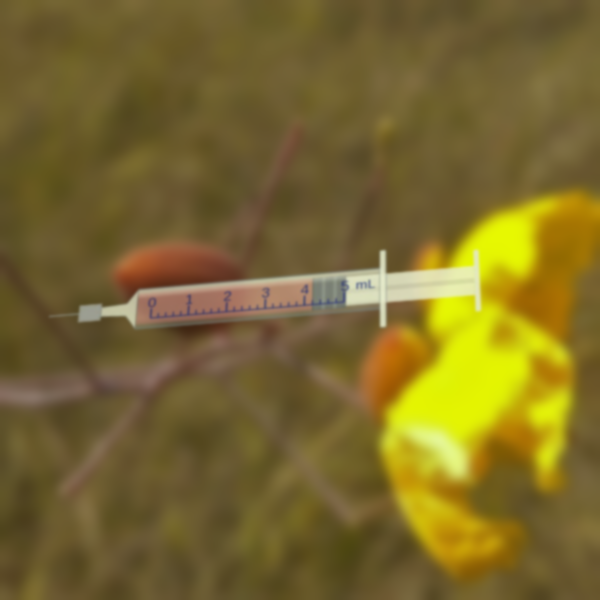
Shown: 4.2,mL
